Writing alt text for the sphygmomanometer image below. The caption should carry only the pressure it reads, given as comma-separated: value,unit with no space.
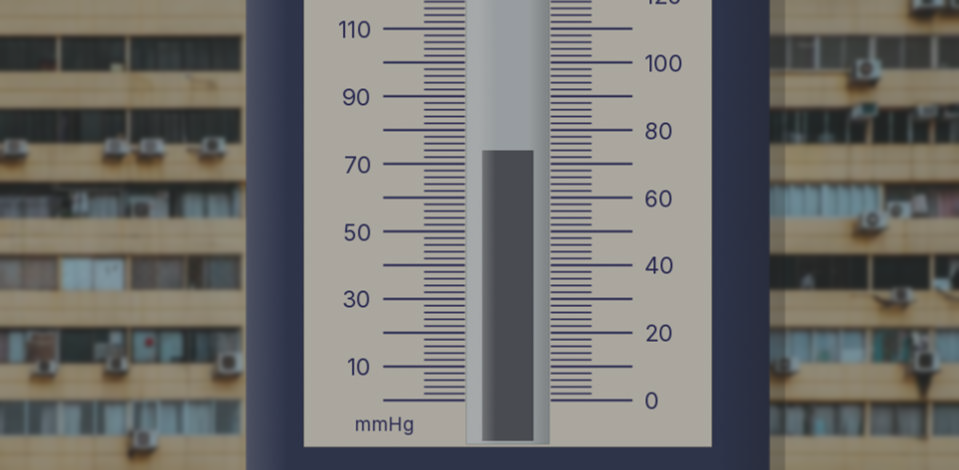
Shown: 74,mmHg
